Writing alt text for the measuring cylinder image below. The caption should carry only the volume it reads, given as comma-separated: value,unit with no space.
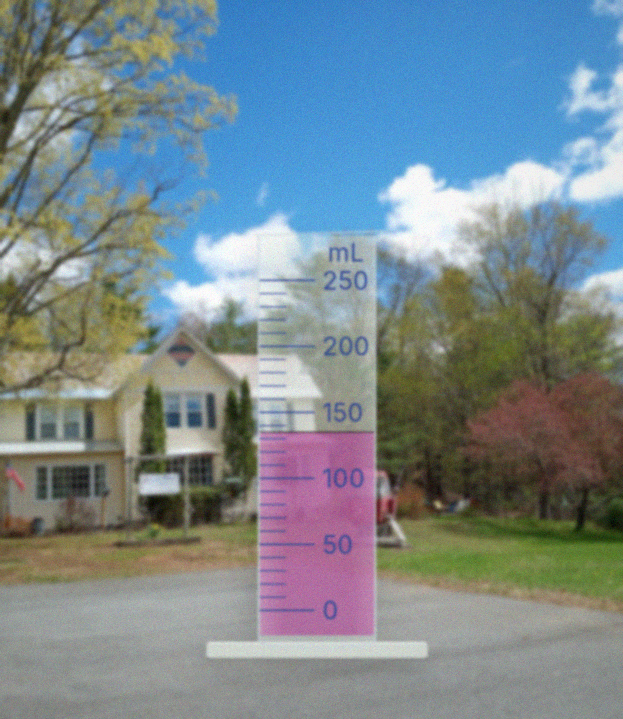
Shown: 135,mL
